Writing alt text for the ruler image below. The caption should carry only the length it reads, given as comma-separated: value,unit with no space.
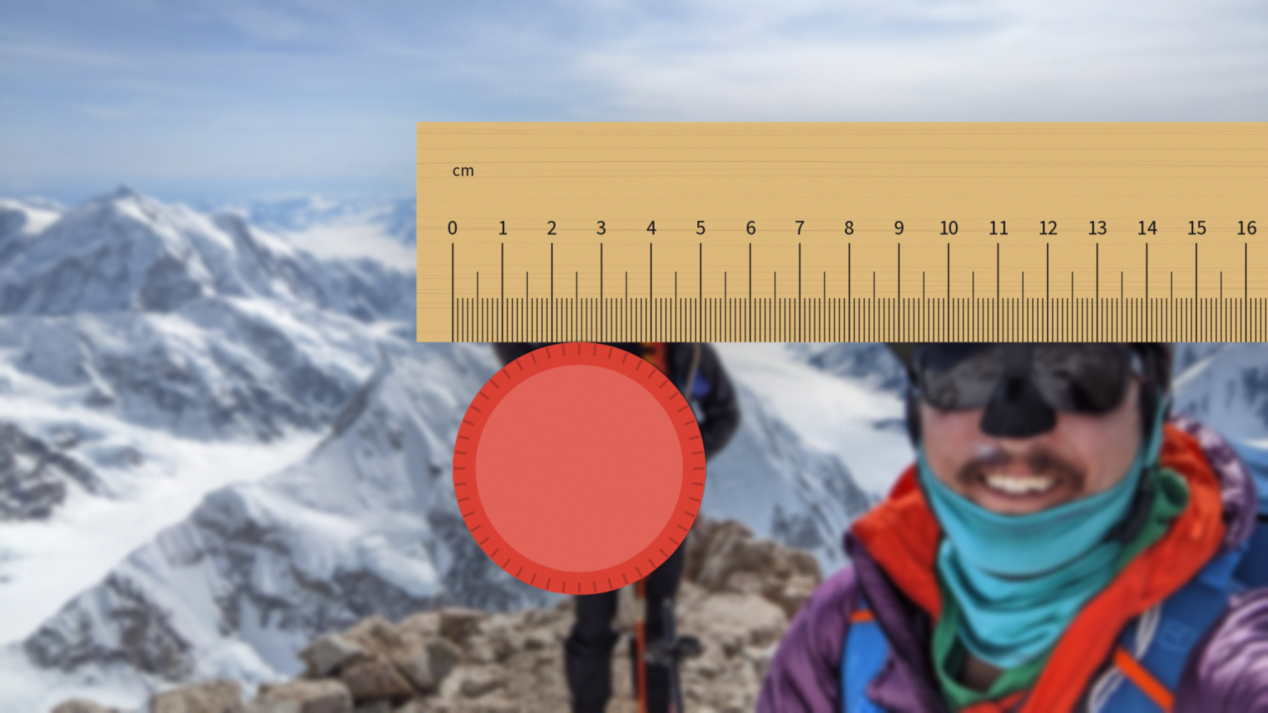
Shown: 5.1,cm
